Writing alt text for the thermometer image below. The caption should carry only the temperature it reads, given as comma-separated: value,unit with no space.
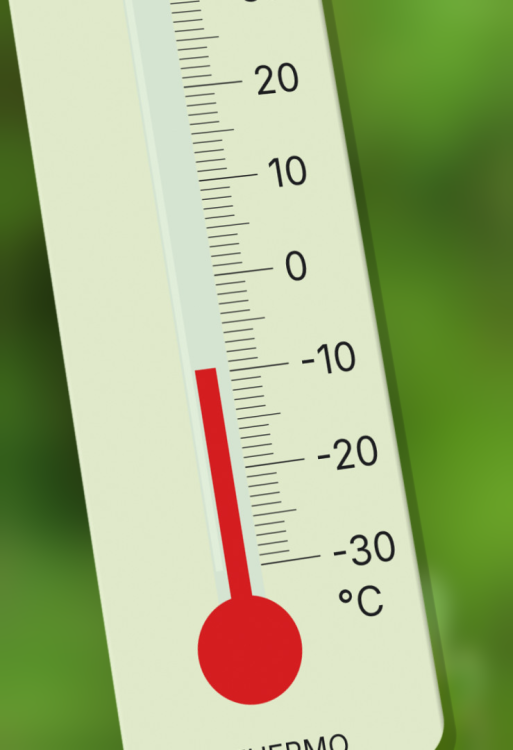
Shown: -9.5,°C
